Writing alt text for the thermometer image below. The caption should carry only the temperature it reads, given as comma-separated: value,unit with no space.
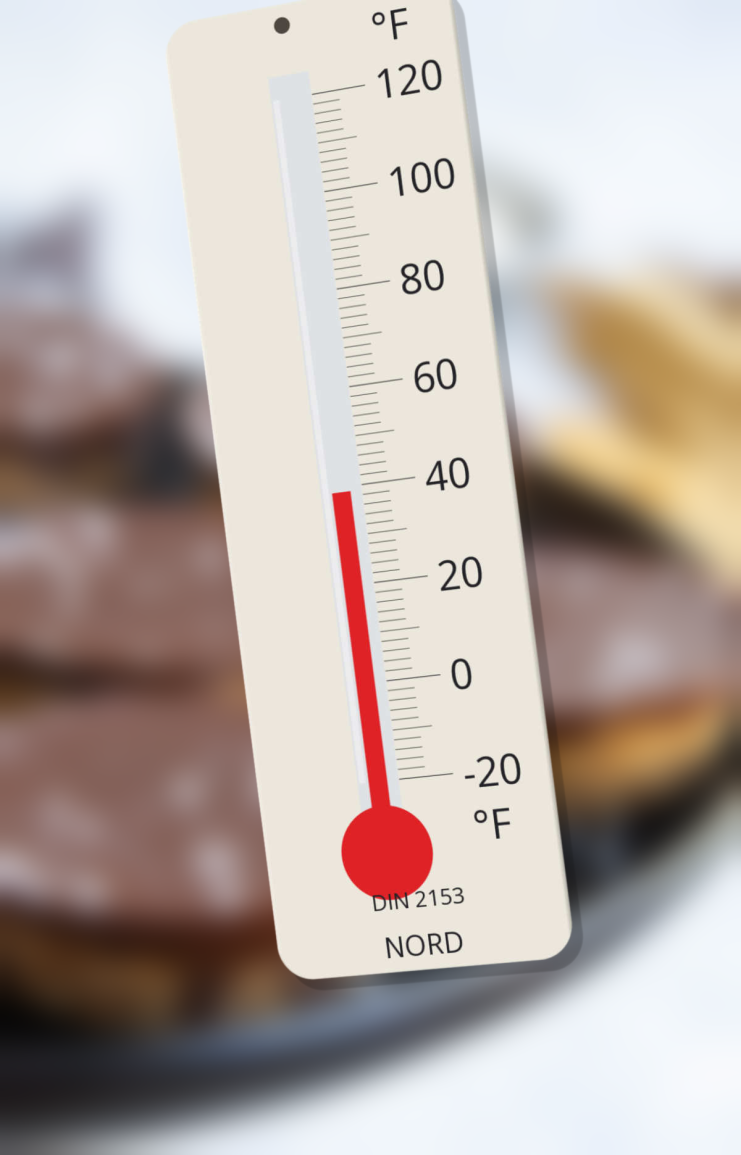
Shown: 39,°F
